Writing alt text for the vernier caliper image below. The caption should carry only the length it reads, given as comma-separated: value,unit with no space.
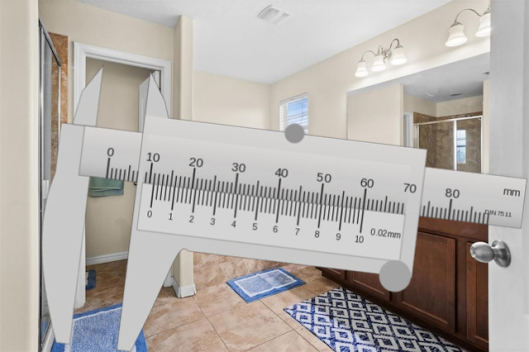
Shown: 11.0,mm
